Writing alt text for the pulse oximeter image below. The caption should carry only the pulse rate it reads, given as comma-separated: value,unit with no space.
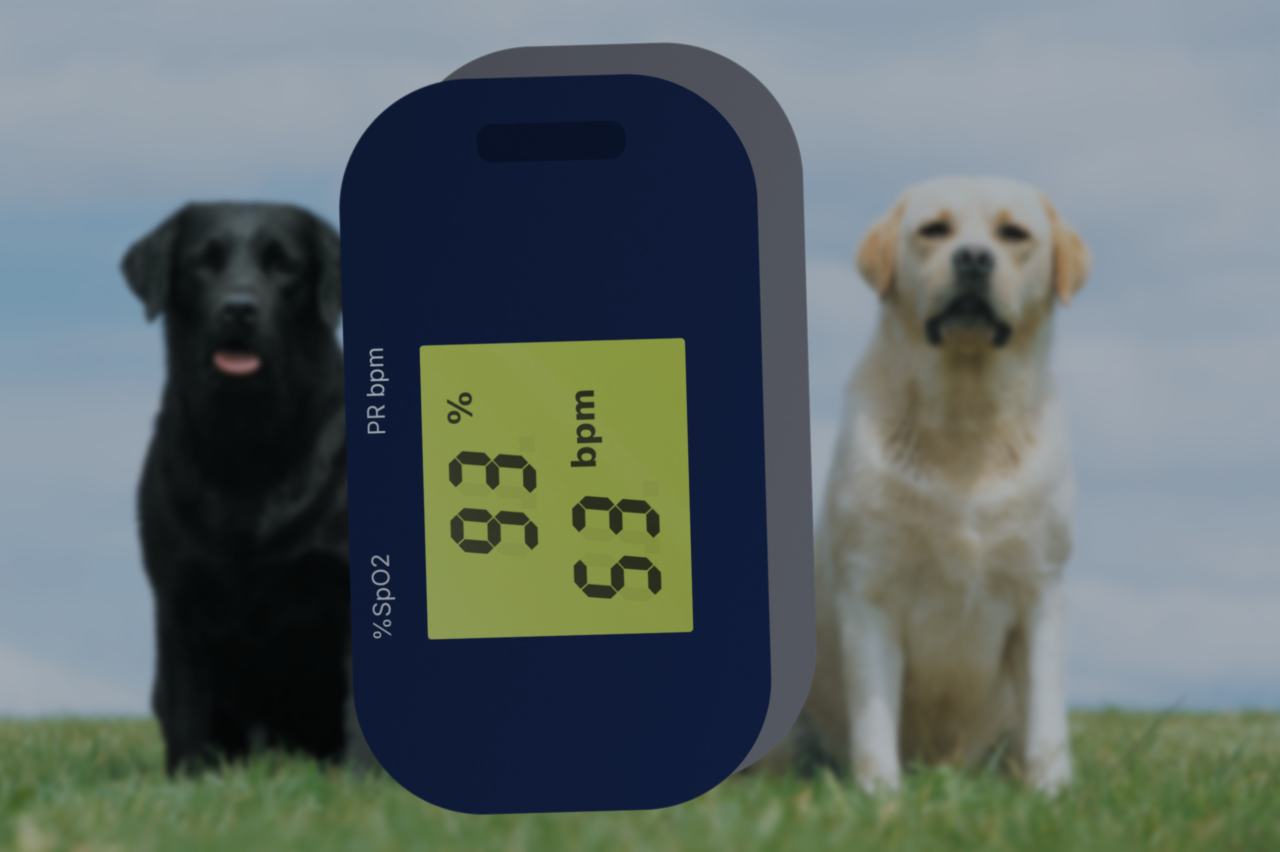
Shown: 53,bpm
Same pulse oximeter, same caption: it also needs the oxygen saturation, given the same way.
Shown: 93,%
